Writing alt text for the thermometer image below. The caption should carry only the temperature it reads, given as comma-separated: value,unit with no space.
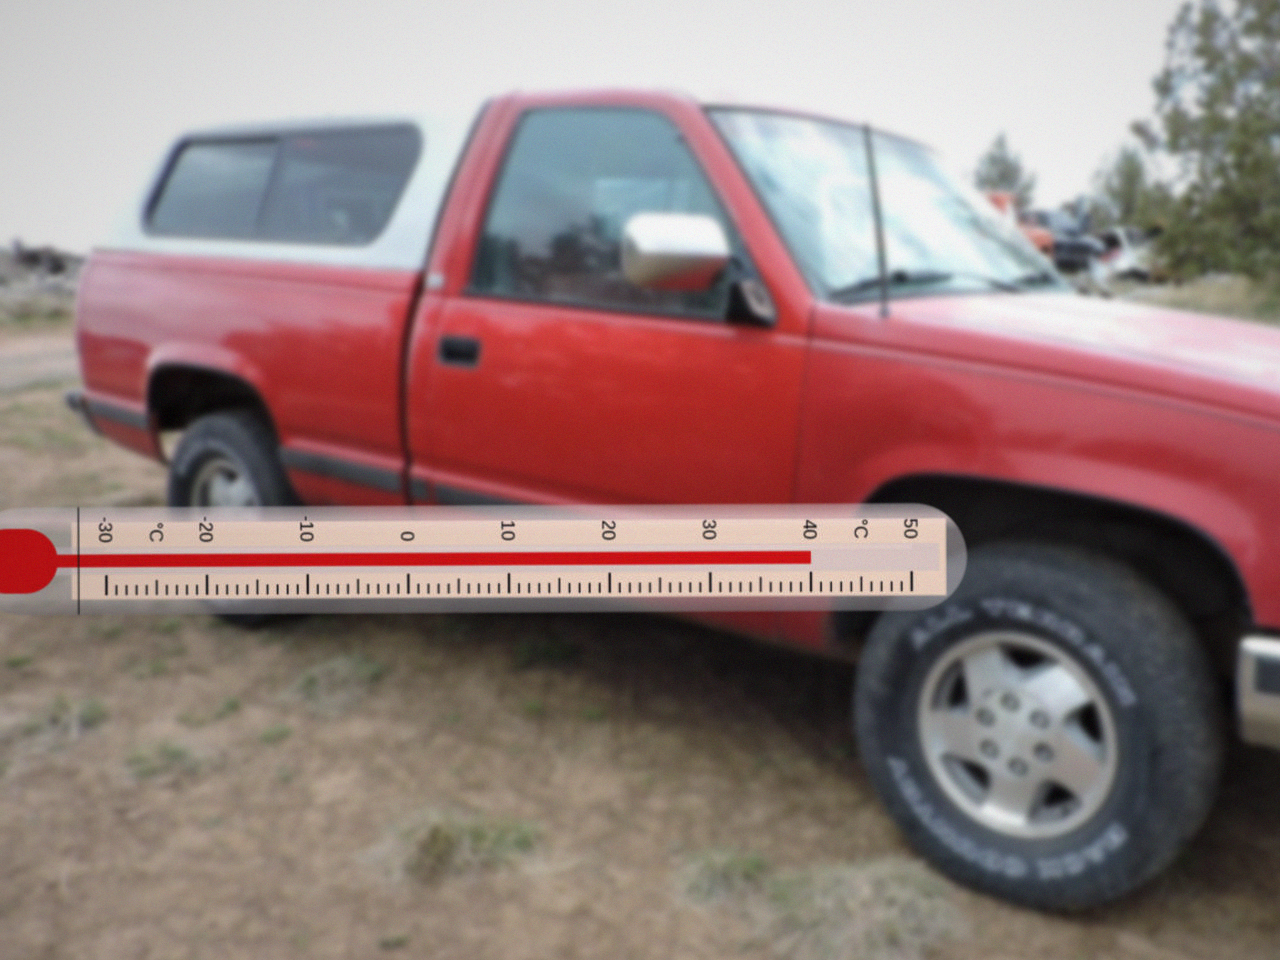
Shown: 40,°C
